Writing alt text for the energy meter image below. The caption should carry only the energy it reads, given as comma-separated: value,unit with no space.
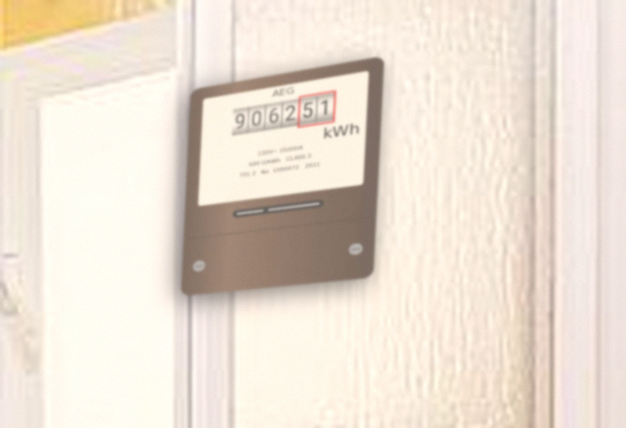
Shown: 9062.51,kWh
